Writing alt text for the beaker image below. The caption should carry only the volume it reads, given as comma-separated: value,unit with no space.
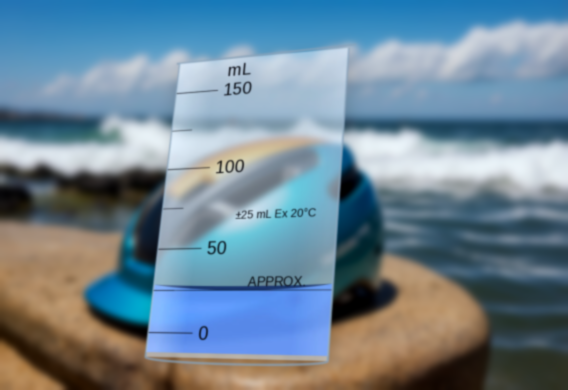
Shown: 25,mL
